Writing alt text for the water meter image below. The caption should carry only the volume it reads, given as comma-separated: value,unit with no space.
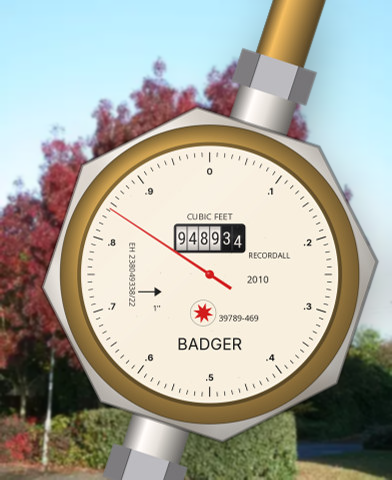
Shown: 948933.84,ft³
